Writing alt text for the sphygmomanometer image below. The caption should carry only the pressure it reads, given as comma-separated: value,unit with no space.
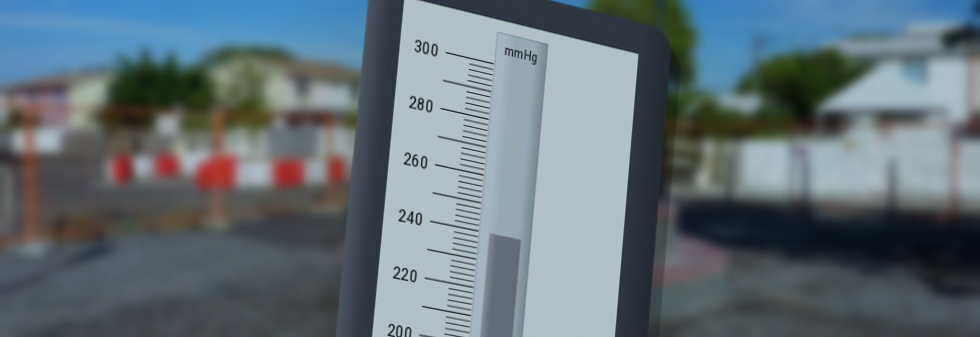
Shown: 240,mmHg
